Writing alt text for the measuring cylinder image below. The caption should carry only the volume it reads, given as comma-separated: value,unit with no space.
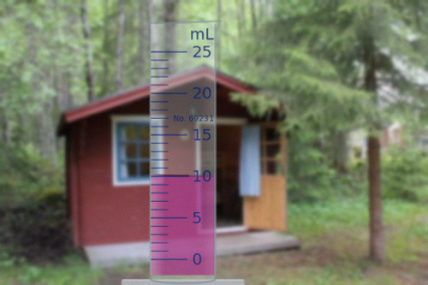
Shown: 10,mL
